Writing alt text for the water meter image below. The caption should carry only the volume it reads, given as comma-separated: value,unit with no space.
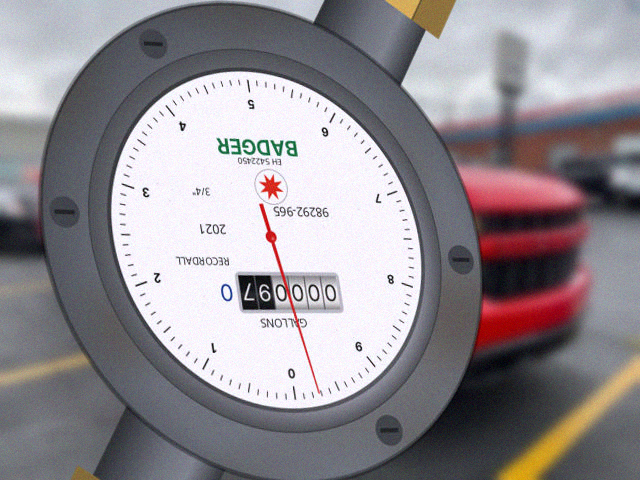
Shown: 969.7,gal
